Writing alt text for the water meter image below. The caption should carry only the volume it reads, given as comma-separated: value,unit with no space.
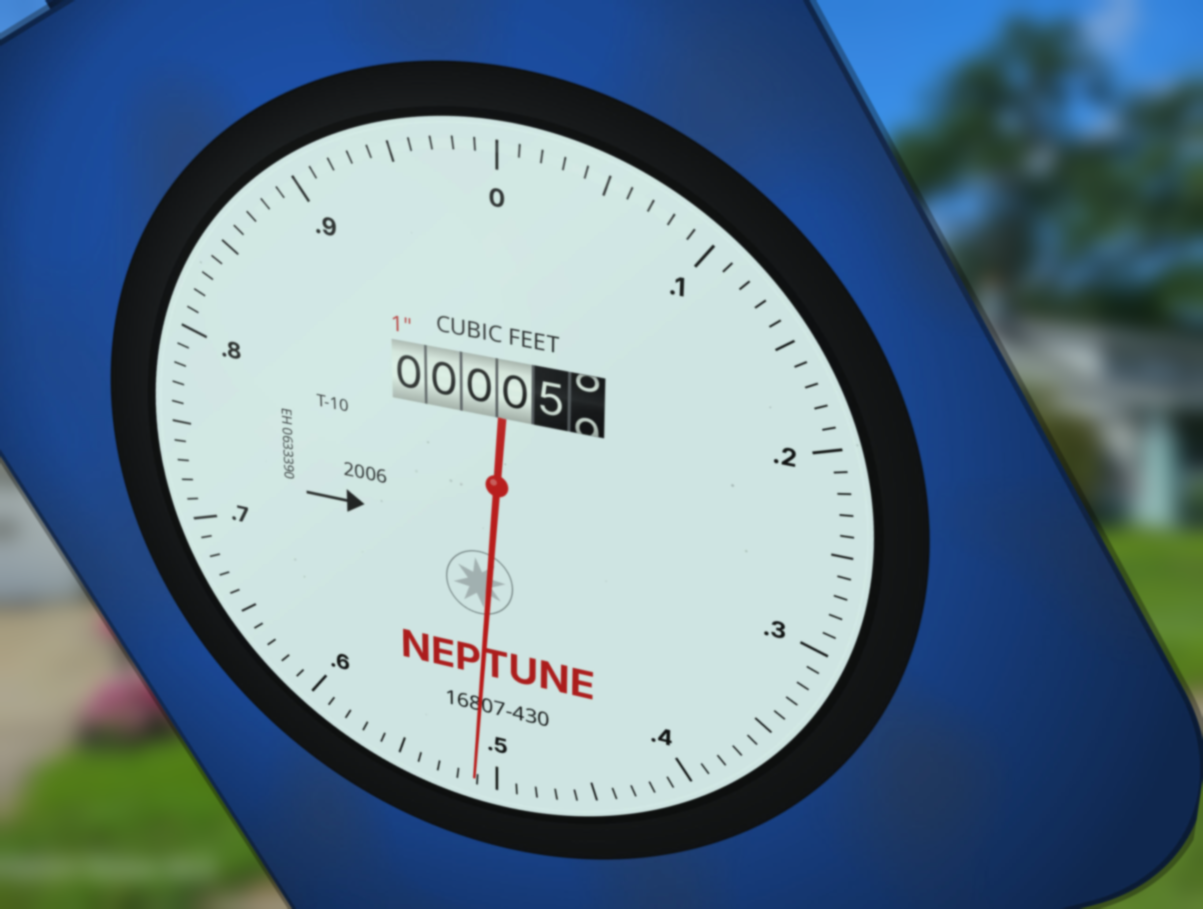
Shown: 58.51,ft³
